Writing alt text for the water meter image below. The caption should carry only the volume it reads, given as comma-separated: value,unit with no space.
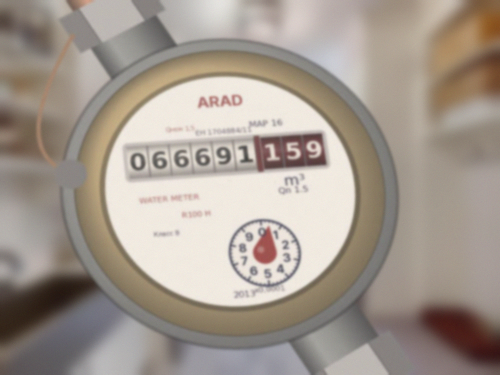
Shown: 66691.1590,m³
